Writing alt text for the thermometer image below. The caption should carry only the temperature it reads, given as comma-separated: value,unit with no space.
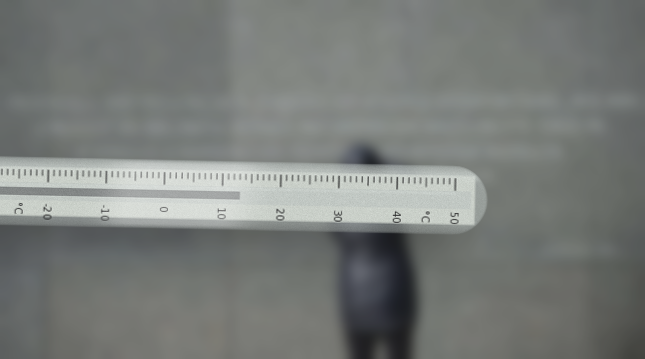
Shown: 13,°C
